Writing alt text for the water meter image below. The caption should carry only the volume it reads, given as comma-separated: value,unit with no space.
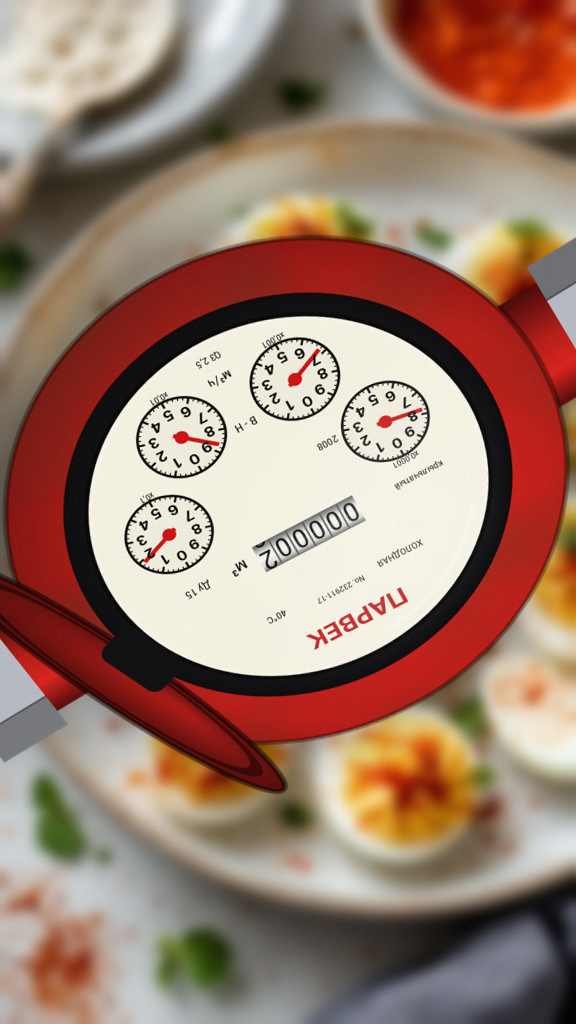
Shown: 2.1867,m³
